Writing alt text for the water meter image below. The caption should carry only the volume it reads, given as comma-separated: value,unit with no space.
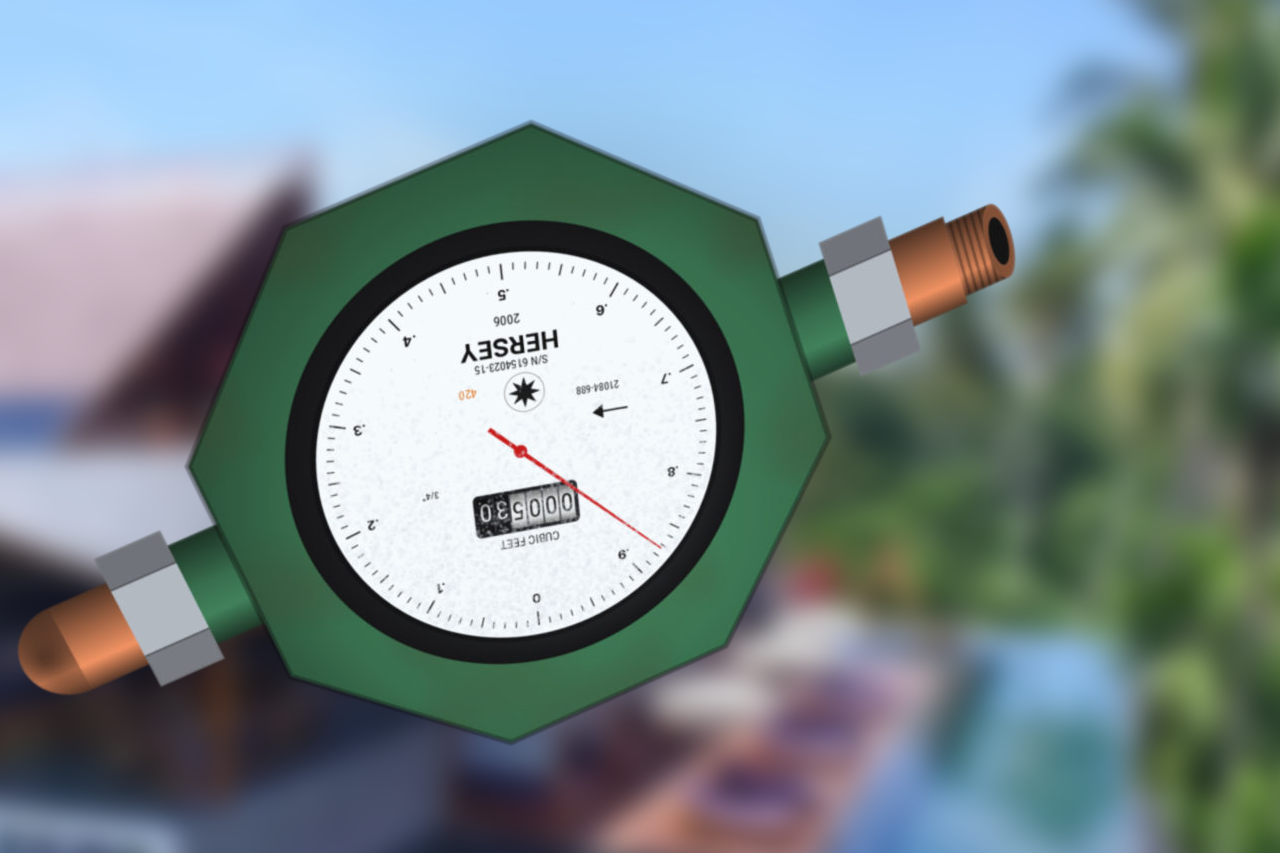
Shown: 529.87,ft³
